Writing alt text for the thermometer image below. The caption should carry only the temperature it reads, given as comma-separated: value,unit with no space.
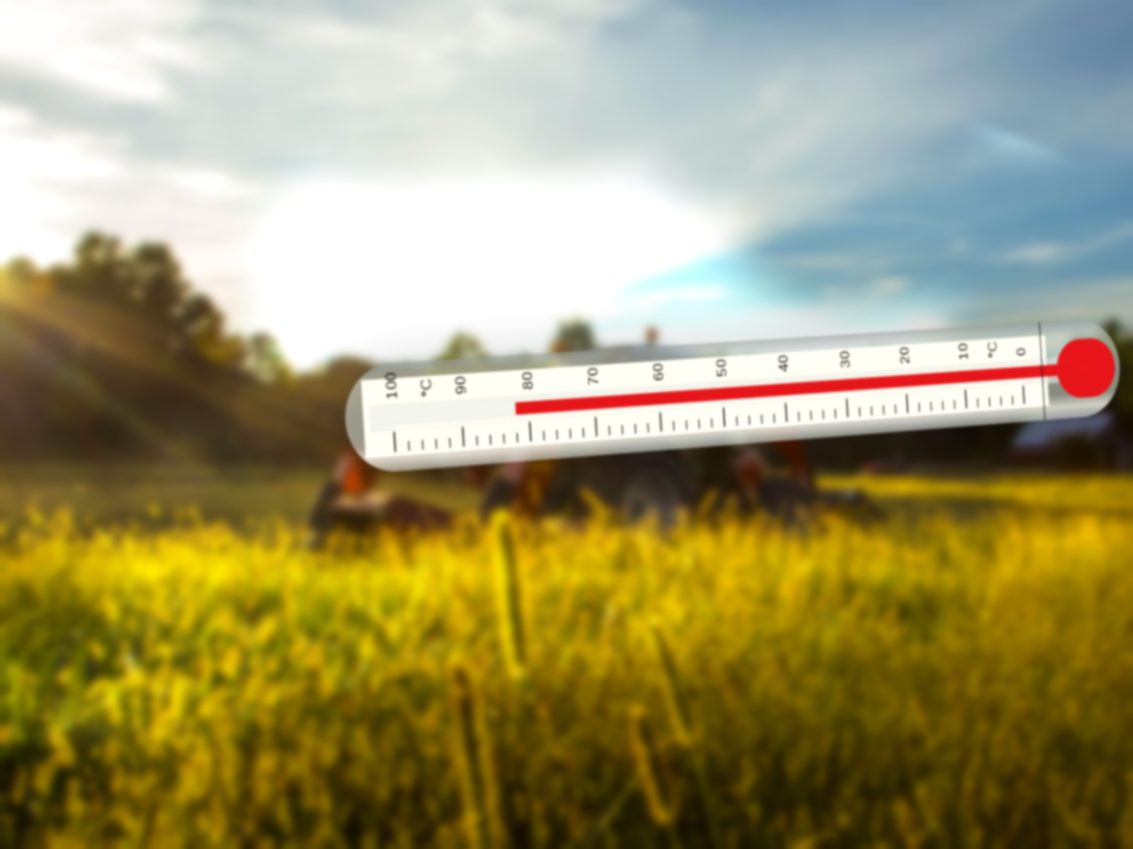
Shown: 82,°C
